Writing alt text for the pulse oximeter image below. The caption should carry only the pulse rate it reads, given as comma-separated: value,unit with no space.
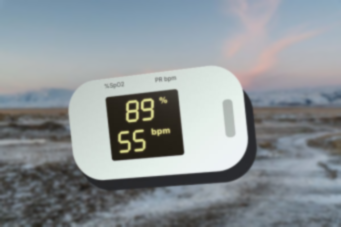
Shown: 55,bpm
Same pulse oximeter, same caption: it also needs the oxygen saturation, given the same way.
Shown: 89,%
